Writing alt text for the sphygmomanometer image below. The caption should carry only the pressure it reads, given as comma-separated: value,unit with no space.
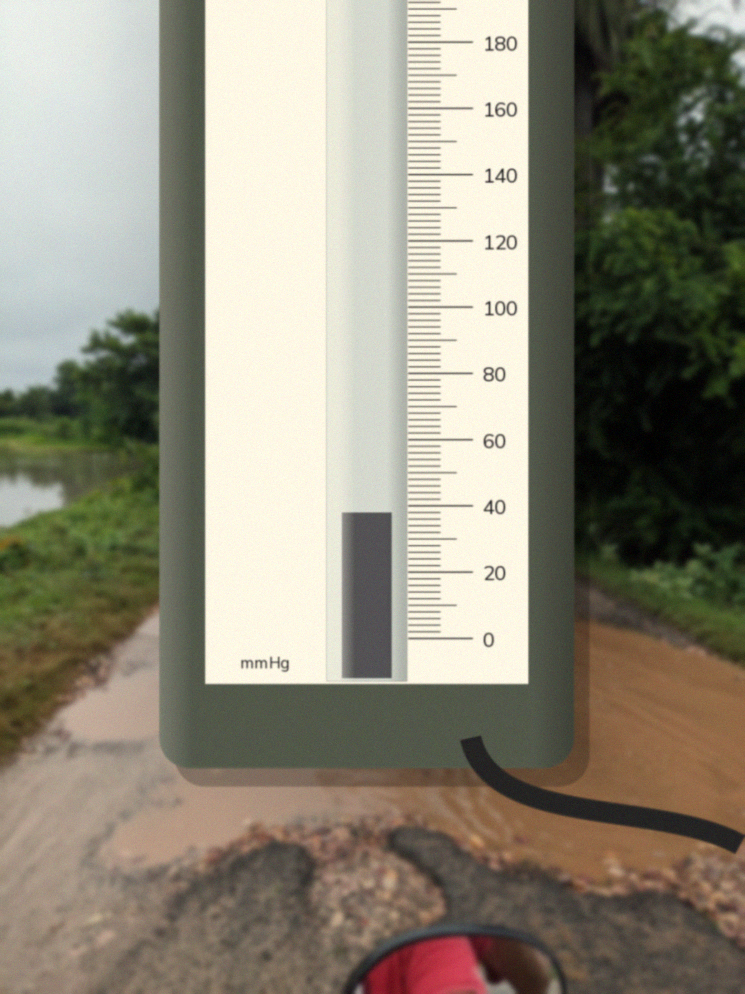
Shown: 38,mmHg
